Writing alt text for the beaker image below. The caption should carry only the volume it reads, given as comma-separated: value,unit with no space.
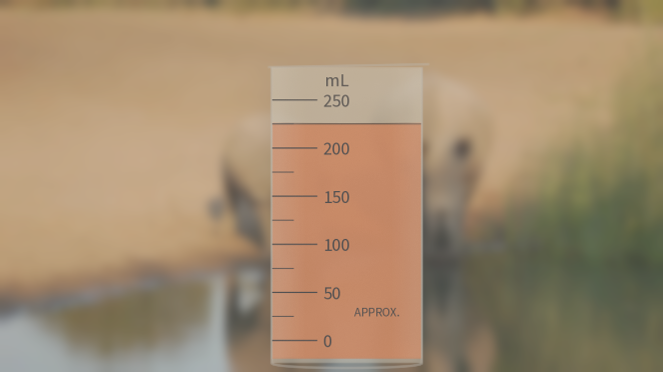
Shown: 225,mL
